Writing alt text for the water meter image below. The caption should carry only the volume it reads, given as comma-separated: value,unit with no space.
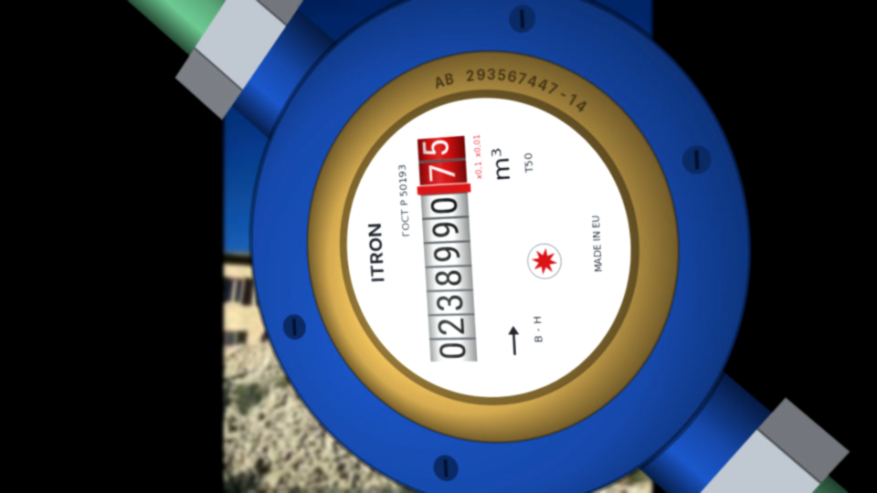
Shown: 238990.75,m³
